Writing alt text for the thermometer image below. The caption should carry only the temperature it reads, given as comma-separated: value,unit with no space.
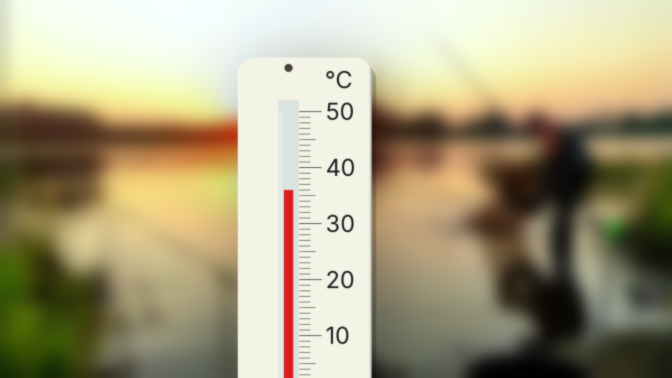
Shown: 36,°C
